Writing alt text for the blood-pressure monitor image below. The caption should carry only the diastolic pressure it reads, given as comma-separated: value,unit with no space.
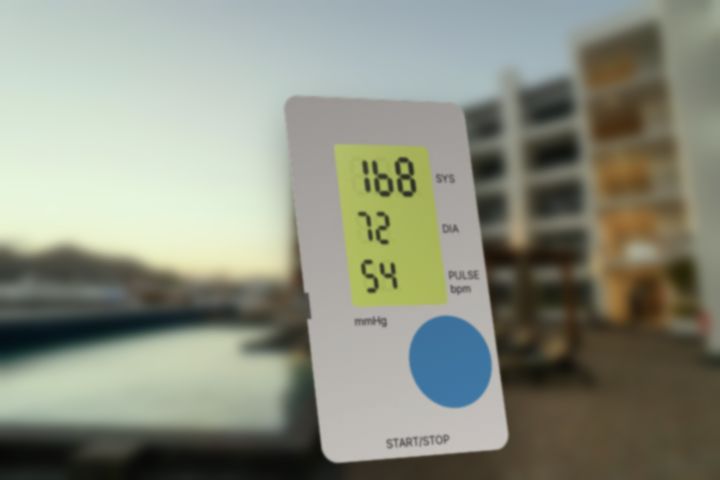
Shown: 72,mmHg
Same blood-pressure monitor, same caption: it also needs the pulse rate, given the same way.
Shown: 54,bpm
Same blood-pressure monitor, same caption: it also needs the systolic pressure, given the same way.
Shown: 168,mmHg
